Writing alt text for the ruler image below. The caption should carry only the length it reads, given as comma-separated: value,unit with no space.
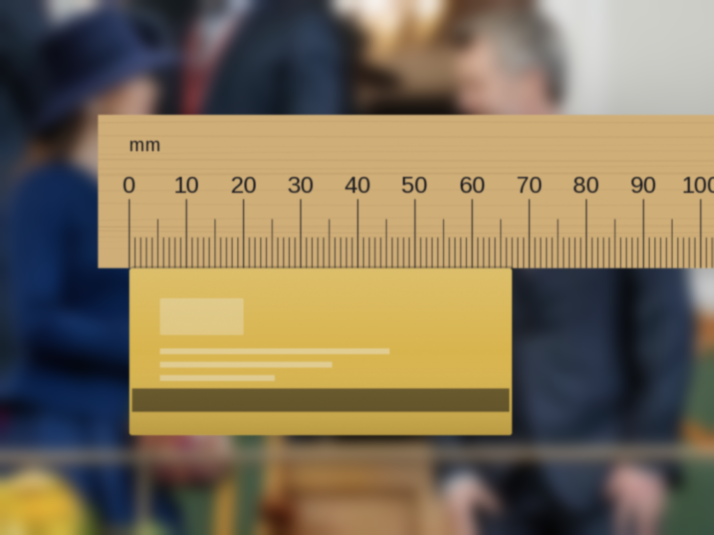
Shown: 67,mm
